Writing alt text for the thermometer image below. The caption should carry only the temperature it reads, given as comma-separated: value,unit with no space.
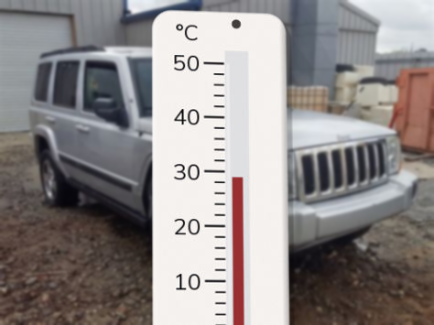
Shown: 29,°C
